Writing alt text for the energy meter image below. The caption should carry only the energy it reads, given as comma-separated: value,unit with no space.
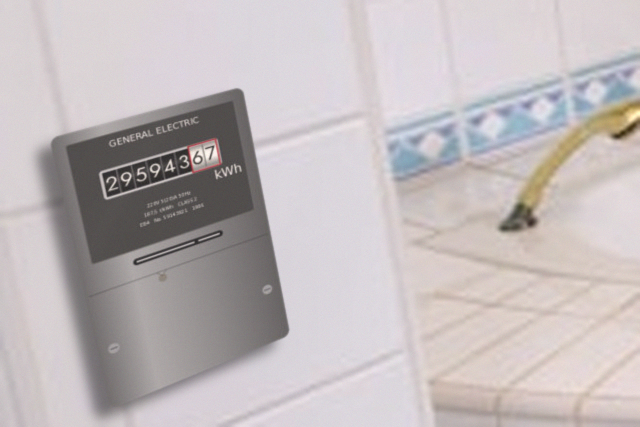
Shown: 295943.67,kWh
